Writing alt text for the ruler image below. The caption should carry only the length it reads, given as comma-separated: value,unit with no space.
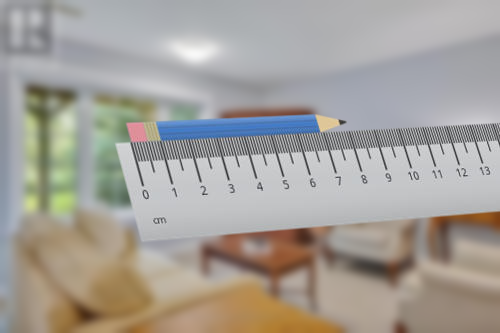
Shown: 8,cm
